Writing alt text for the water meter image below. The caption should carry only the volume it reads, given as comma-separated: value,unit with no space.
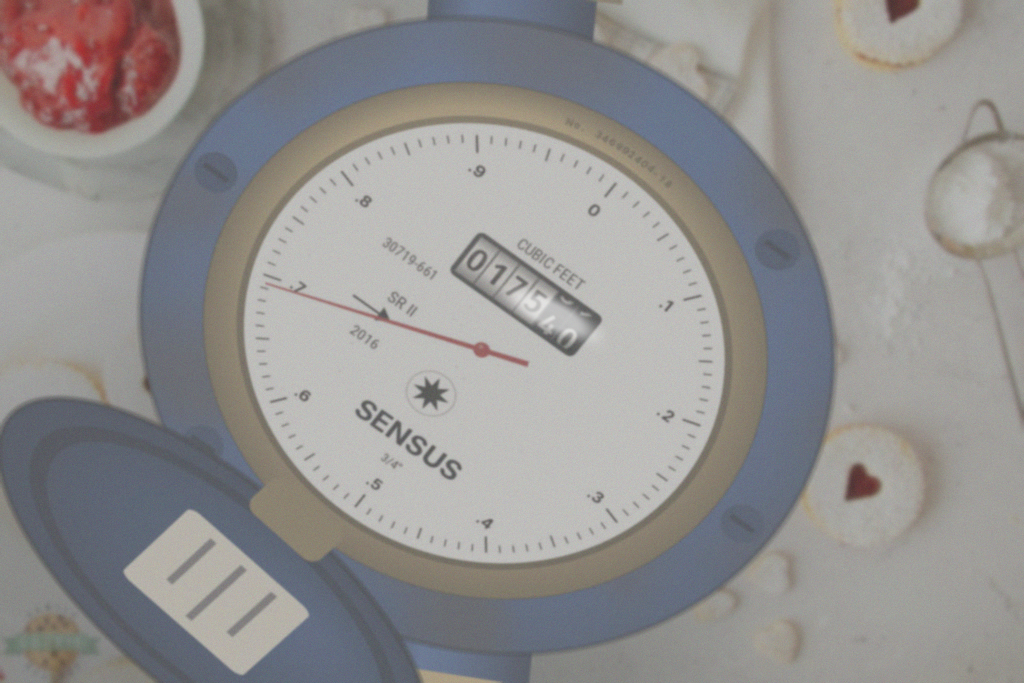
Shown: 17539.69,ft³
